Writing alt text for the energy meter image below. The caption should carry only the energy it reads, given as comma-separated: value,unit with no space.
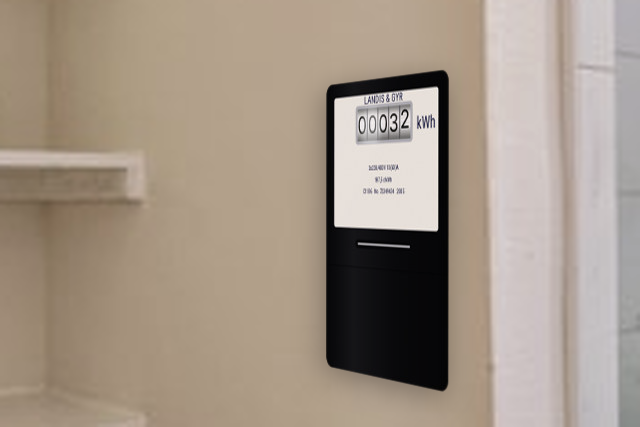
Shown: 32,kWh
